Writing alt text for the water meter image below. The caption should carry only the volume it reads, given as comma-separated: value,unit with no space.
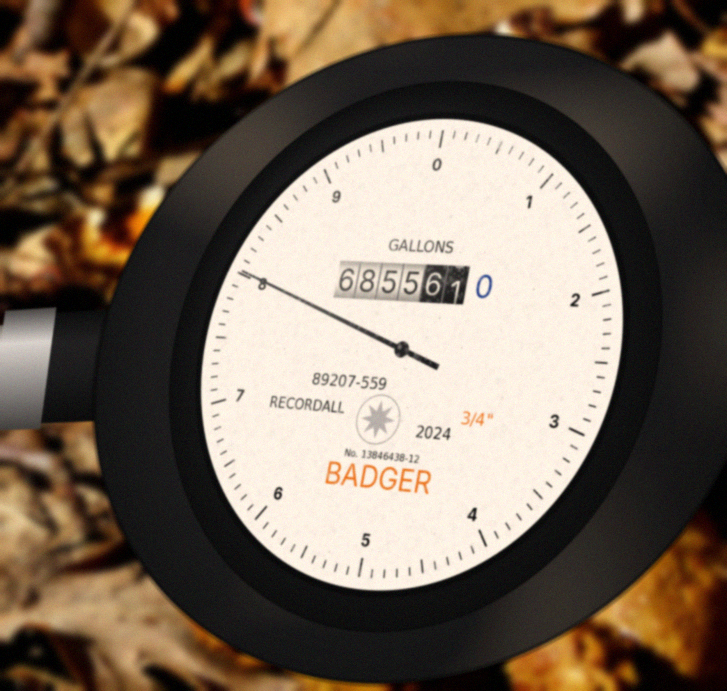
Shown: 6855608.0,gal
